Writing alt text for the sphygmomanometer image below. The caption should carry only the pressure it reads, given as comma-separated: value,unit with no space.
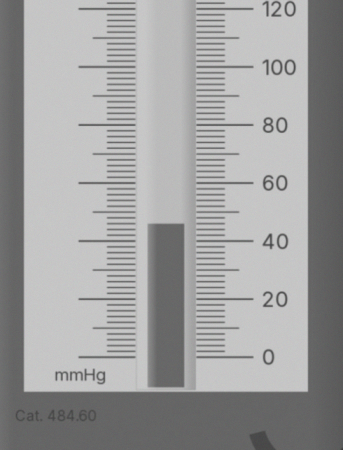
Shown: 46,mmHg
